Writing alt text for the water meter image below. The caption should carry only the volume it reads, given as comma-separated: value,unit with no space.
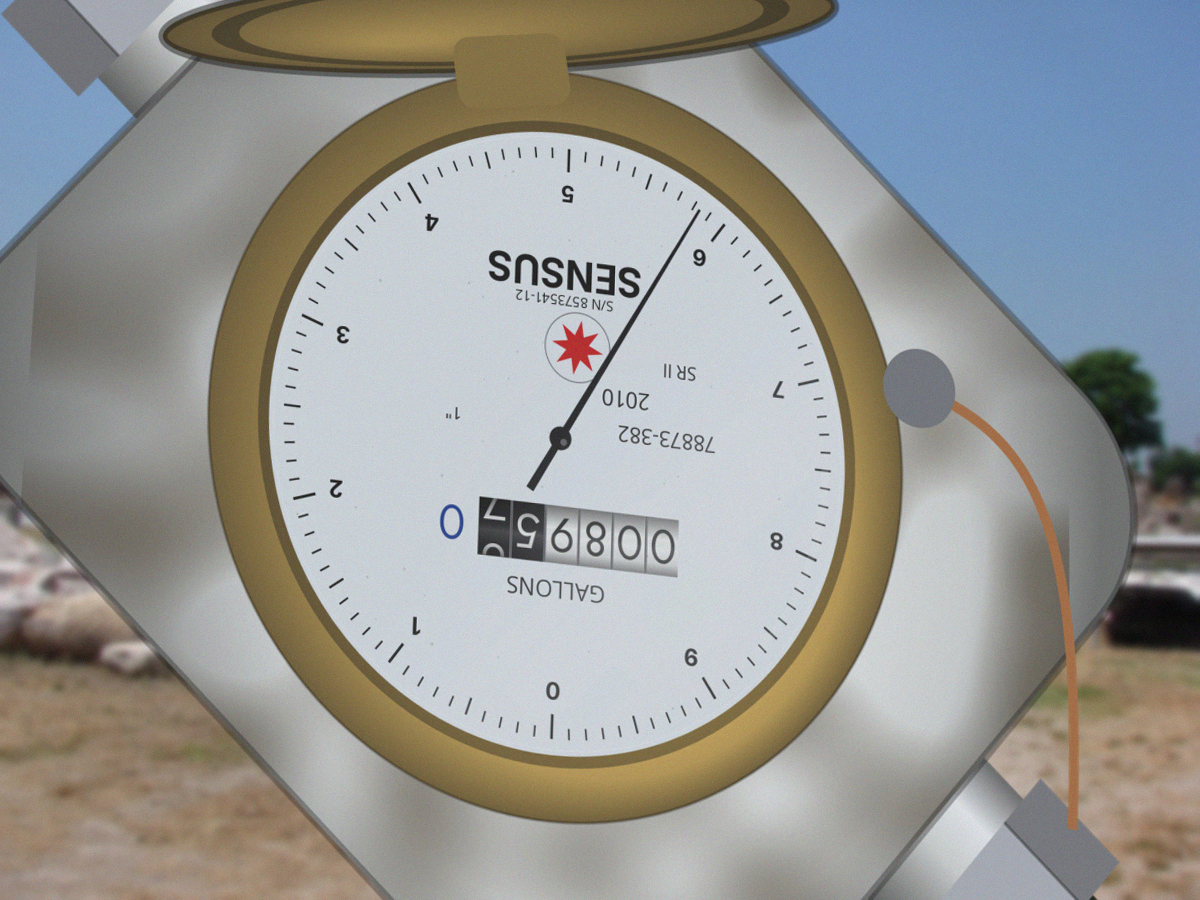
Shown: 89565.8,gal
